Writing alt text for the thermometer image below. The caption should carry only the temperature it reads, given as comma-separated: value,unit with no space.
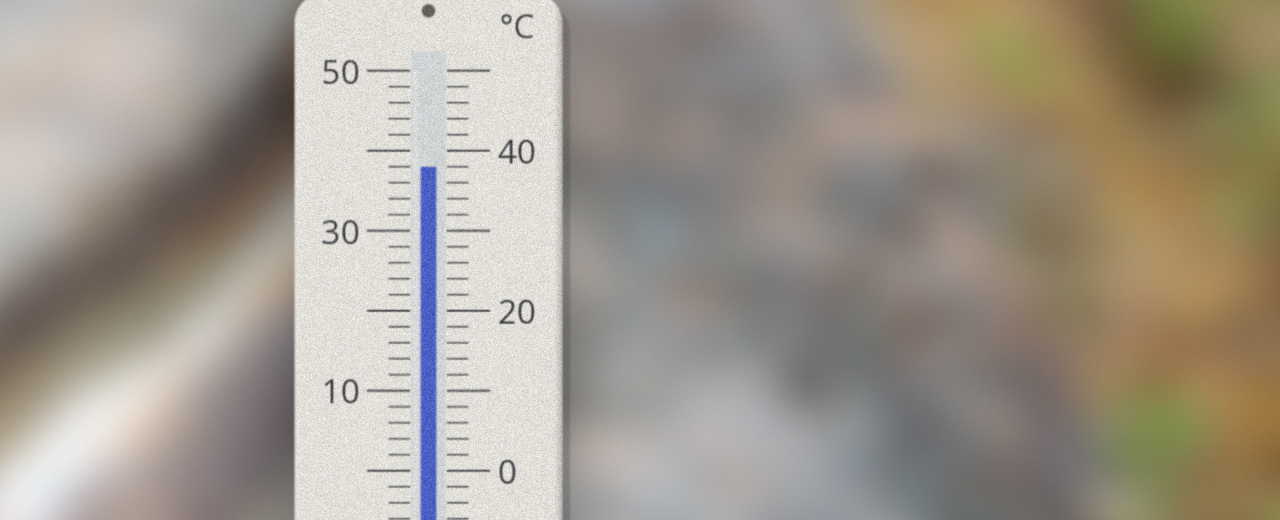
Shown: 38,°C
